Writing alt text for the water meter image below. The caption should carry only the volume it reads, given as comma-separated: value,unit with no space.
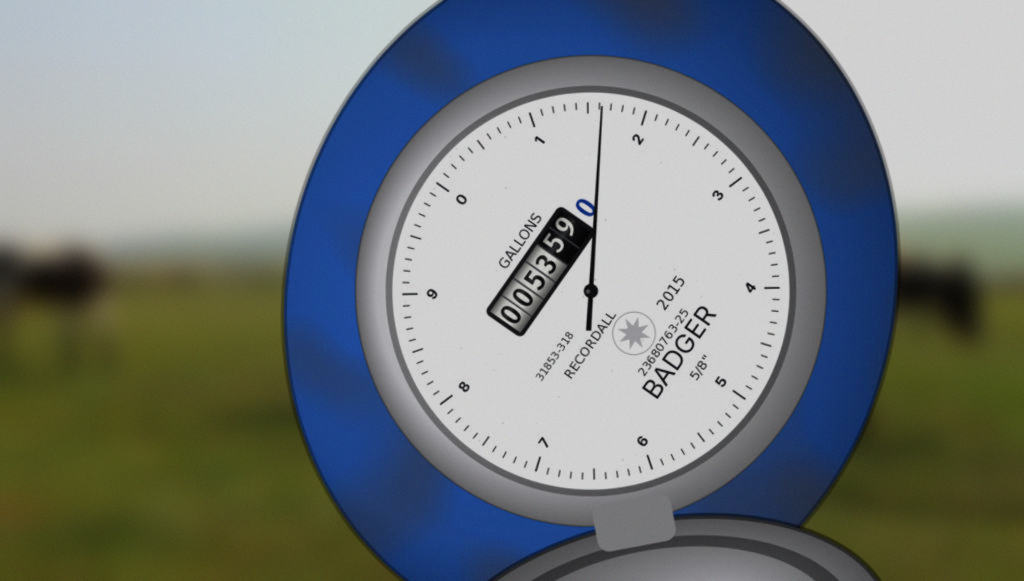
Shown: 53591.6,gal
